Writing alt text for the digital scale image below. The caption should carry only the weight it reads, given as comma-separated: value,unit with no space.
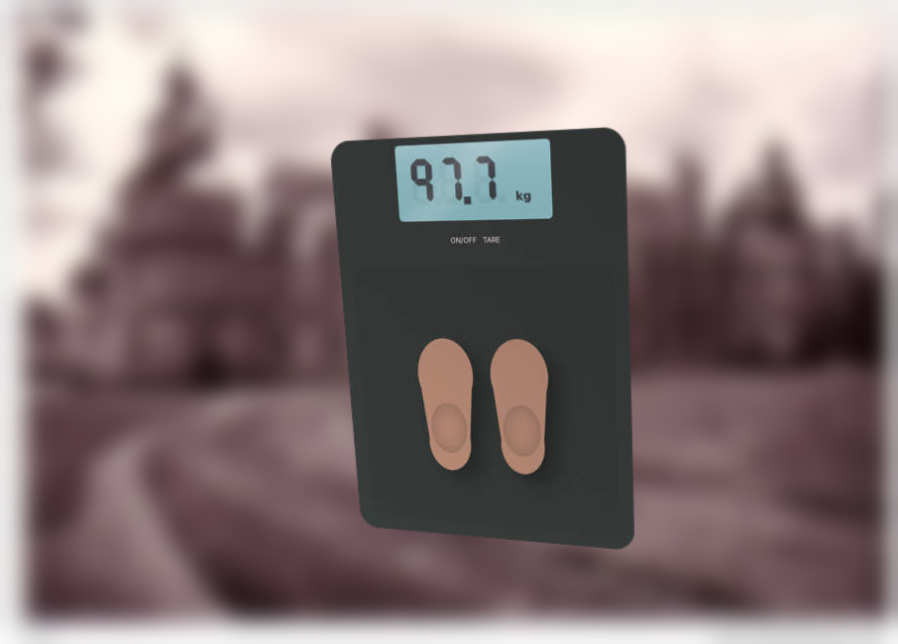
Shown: 97.7,kg
